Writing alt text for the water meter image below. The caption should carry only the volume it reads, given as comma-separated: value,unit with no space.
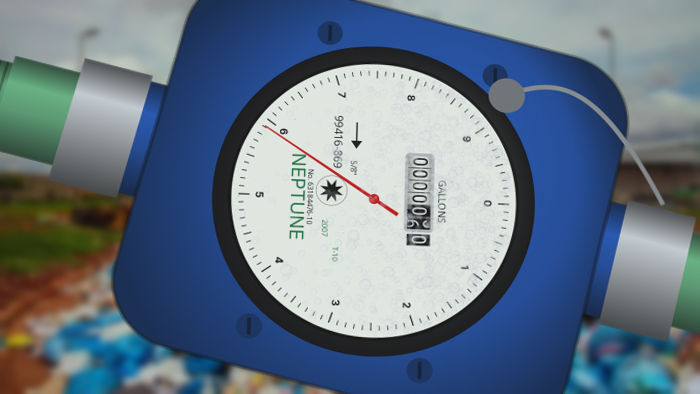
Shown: 55.9,gal
